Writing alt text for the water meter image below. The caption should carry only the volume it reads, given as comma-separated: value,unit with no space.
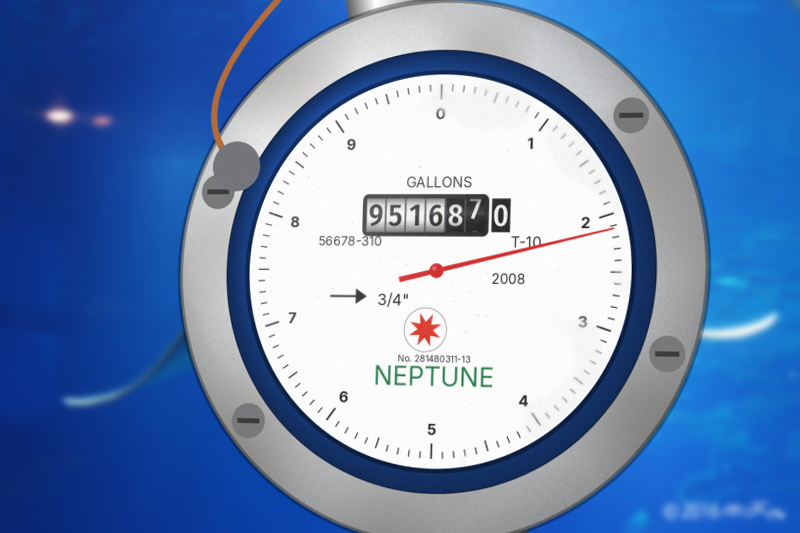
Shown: 9516872.1,gal
